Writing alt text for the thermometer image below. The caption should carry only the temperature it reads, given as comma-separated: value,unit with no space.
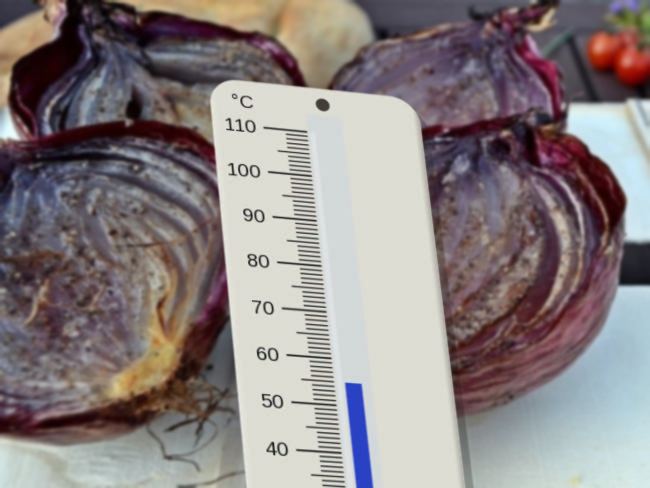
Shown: 55,°C
